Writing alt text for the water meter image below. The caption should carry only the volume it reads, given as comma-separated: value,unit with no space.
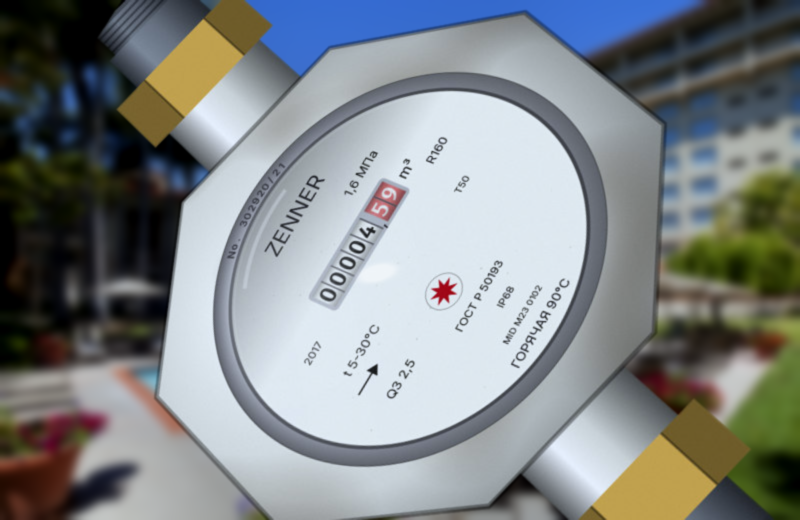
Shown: 4.59,m³
